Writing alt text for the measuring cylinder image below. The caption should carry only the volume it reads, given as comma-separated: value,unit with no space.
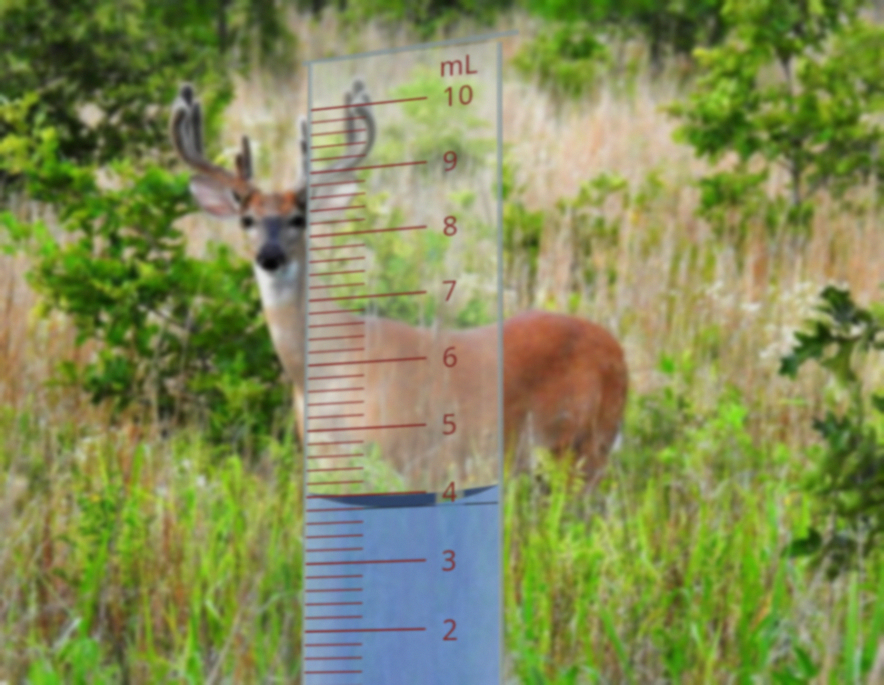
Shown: 3.8,mL
